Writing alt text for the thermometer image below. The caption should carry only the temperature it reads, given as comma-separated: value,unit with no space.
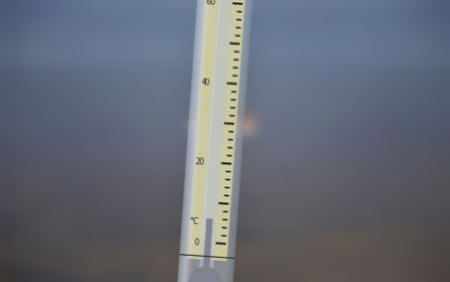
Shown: 6,°C
